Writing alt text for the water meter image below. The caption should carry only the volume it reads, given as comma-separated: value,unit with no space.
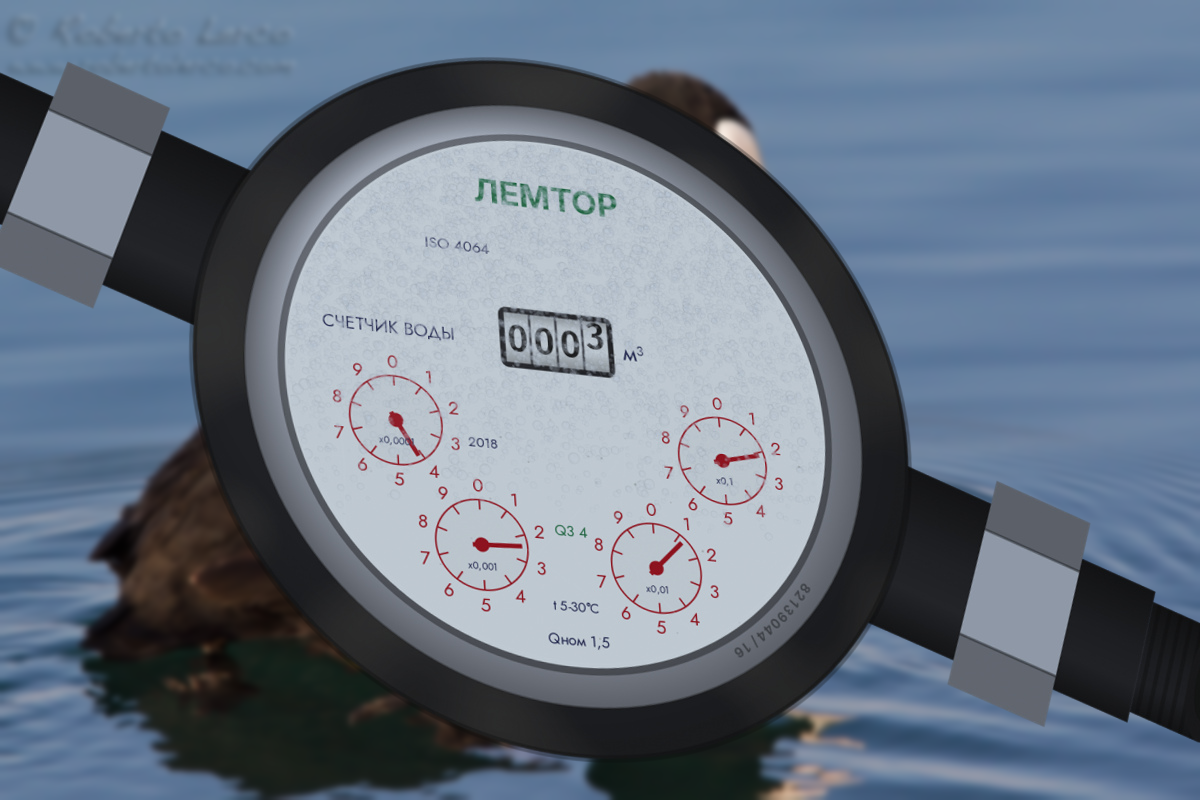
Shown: 3.2124,m³
